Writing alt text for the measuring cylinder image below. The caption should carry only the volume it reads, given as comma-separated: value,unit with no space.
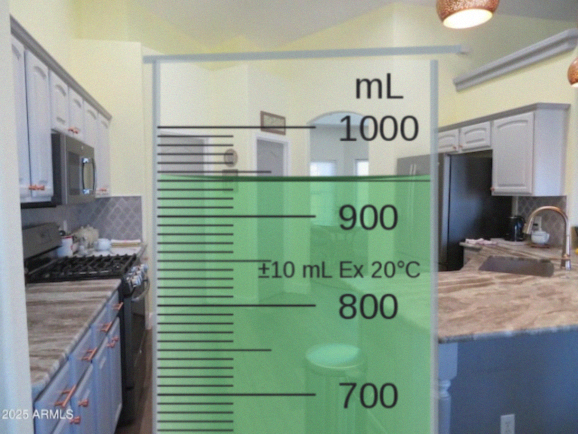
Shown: 940,mL
